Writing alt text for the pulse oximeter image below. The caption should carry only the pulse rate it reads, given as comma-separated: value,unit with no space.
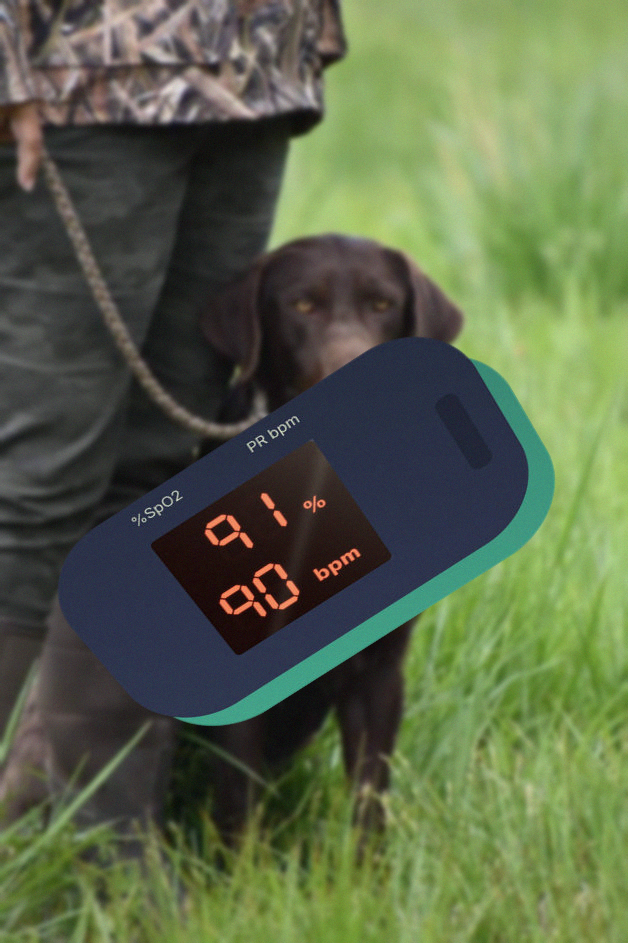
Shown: 90,bpm
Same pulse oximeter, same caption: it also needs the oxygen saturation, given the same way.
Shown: 91,%
